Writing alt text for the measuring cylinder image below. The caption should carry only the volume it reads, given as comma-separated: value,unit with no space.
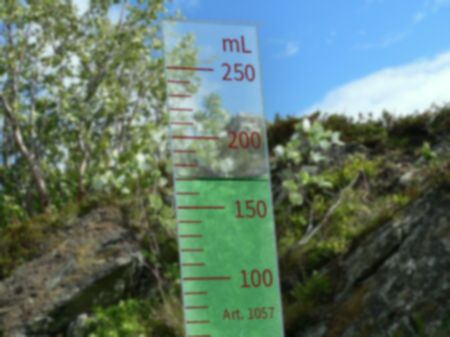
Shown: 170,mL
